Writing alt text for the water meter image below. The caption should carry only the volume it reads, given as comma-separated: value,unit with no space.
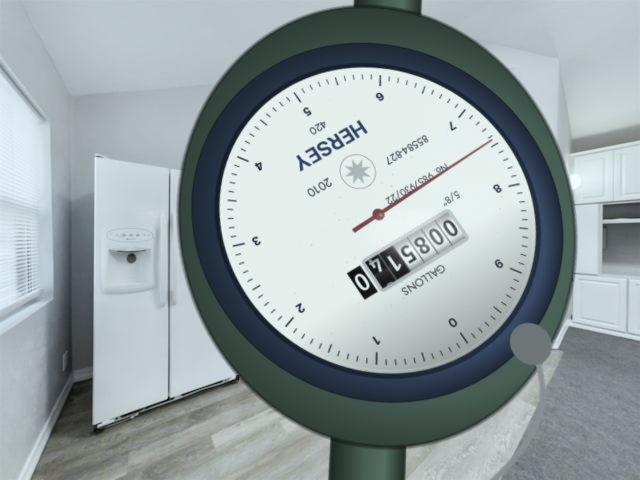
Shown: 85137.4,gal
